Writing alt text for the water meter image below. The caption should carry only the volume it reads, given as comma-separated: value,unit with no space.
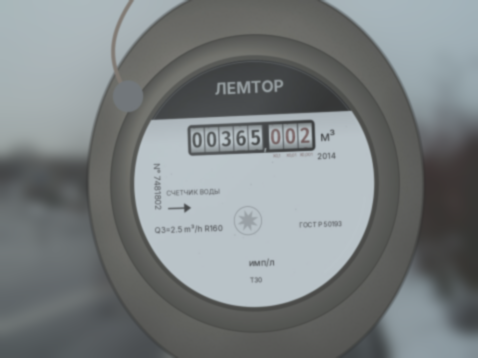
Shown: 365.002,m³
